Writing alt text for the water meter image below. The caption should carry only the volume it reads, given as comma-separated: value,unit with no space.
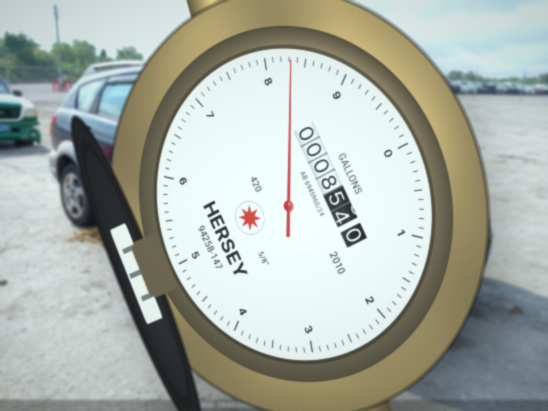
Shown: 8538.3,gal
